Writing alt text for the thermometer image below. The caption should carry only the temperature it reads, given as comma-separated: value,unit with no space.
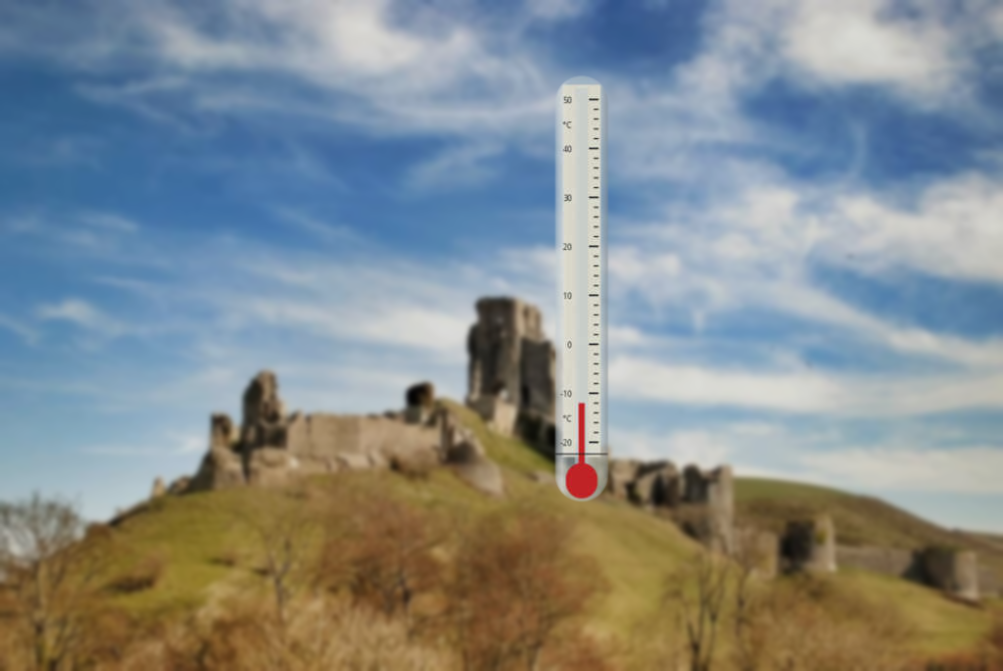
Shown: -12,°C
